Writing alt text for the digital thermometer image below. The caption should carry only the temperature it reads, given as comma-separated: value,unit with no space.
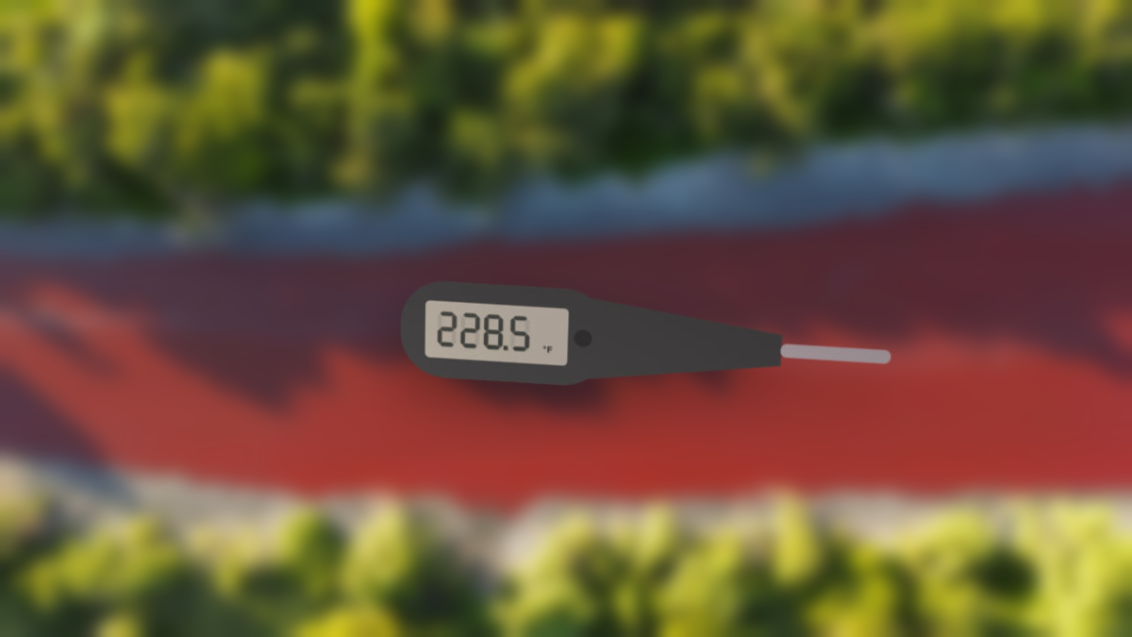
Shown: 228.5,°F
